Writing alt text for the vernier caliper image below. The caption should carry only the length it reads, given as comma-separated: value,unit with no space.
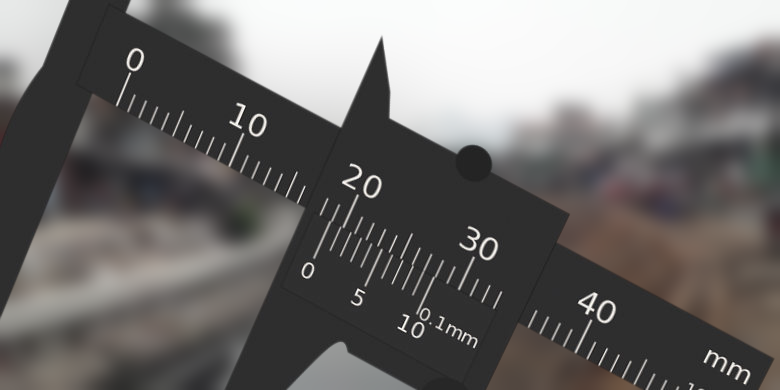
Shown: 18.9,mm
